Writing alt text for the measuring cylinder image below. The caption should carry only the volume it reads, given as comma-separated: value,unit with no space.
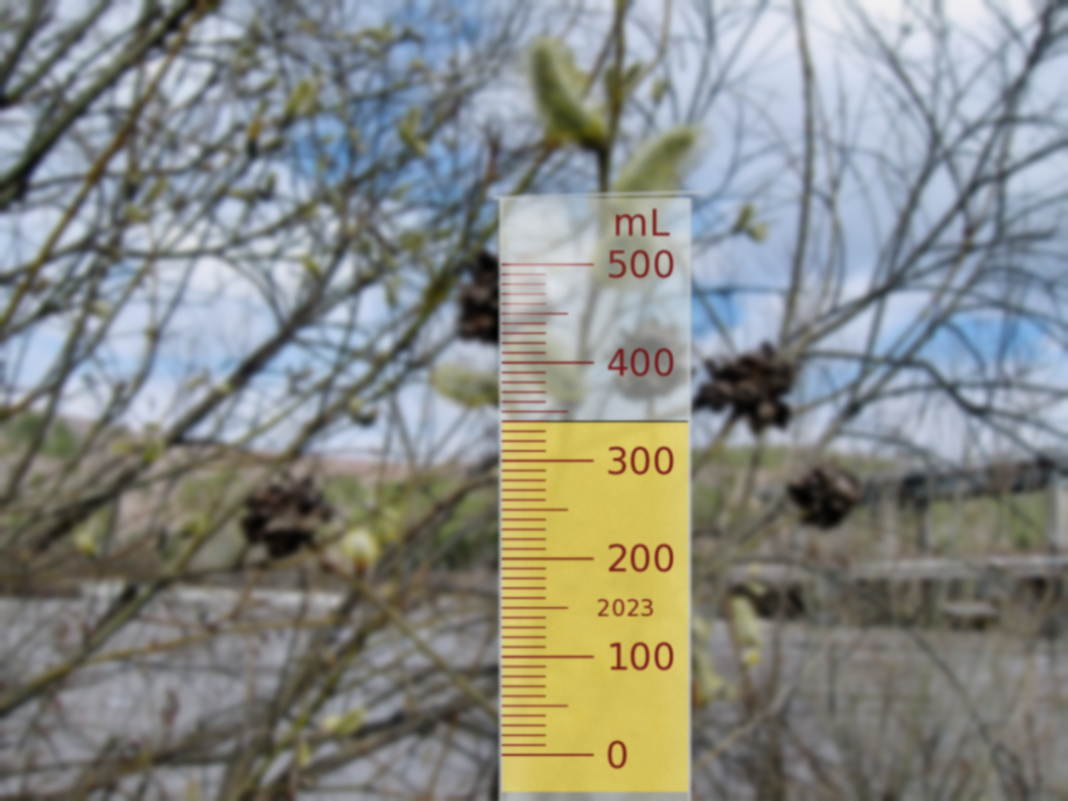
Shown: 340,mL
